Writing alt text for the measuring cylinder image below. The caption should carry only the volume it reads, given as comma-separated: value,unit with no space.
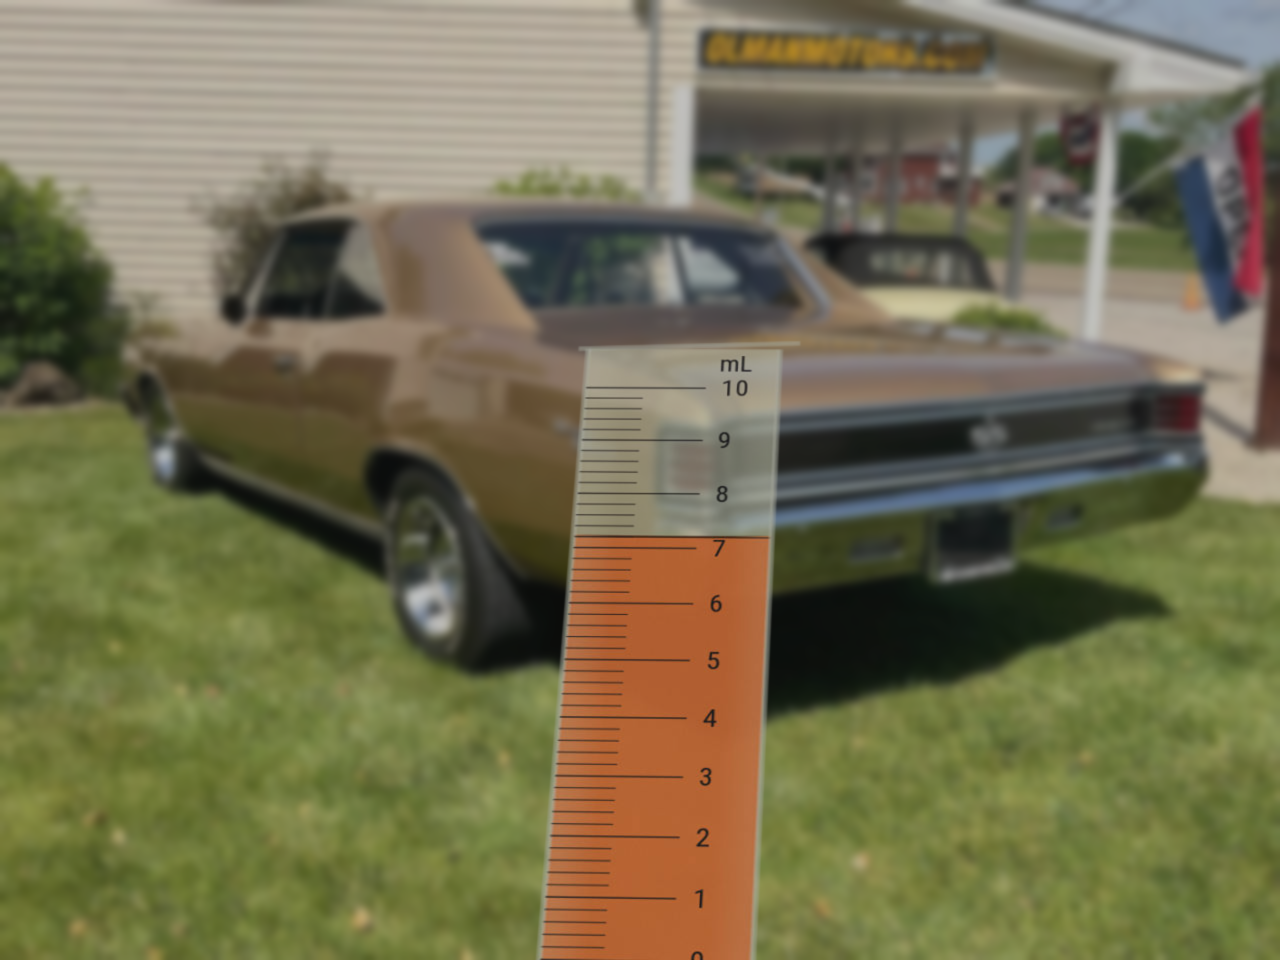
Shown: 7.2,mL
